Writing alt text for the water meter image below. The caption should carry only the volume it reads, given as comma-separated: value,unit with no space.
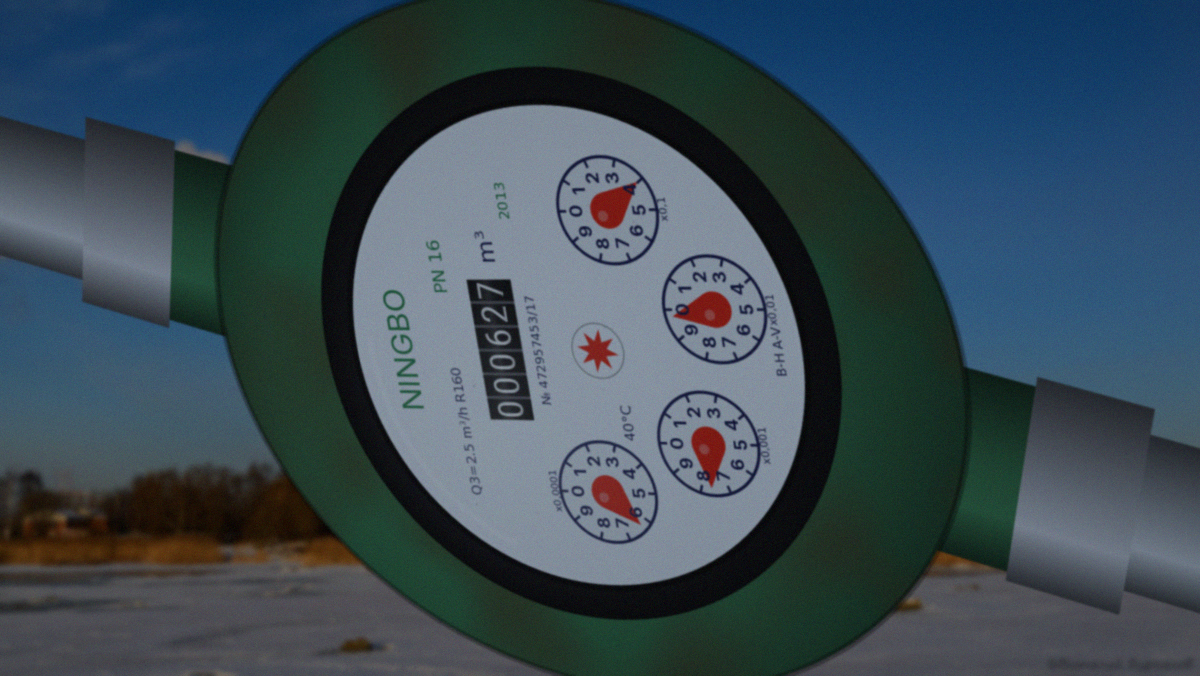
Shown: 627.3976,m³
